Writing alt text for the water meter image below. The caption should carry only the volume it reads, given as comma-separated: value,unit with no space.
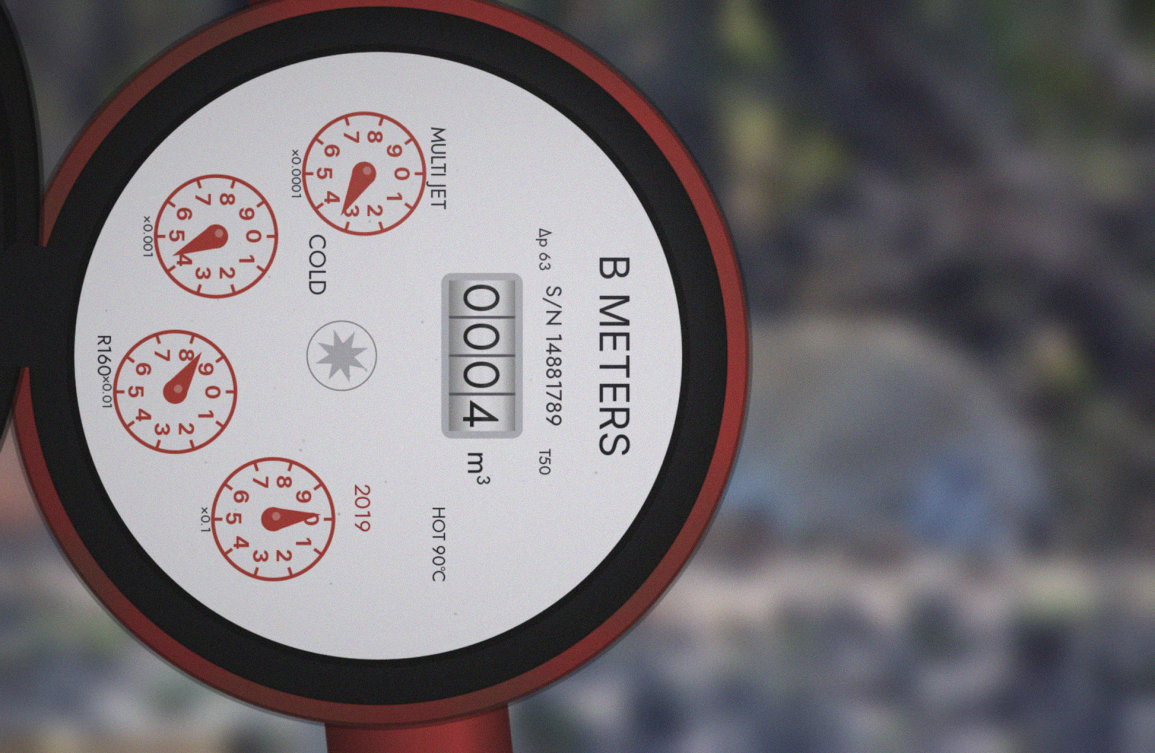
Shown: 3.9843,m³
